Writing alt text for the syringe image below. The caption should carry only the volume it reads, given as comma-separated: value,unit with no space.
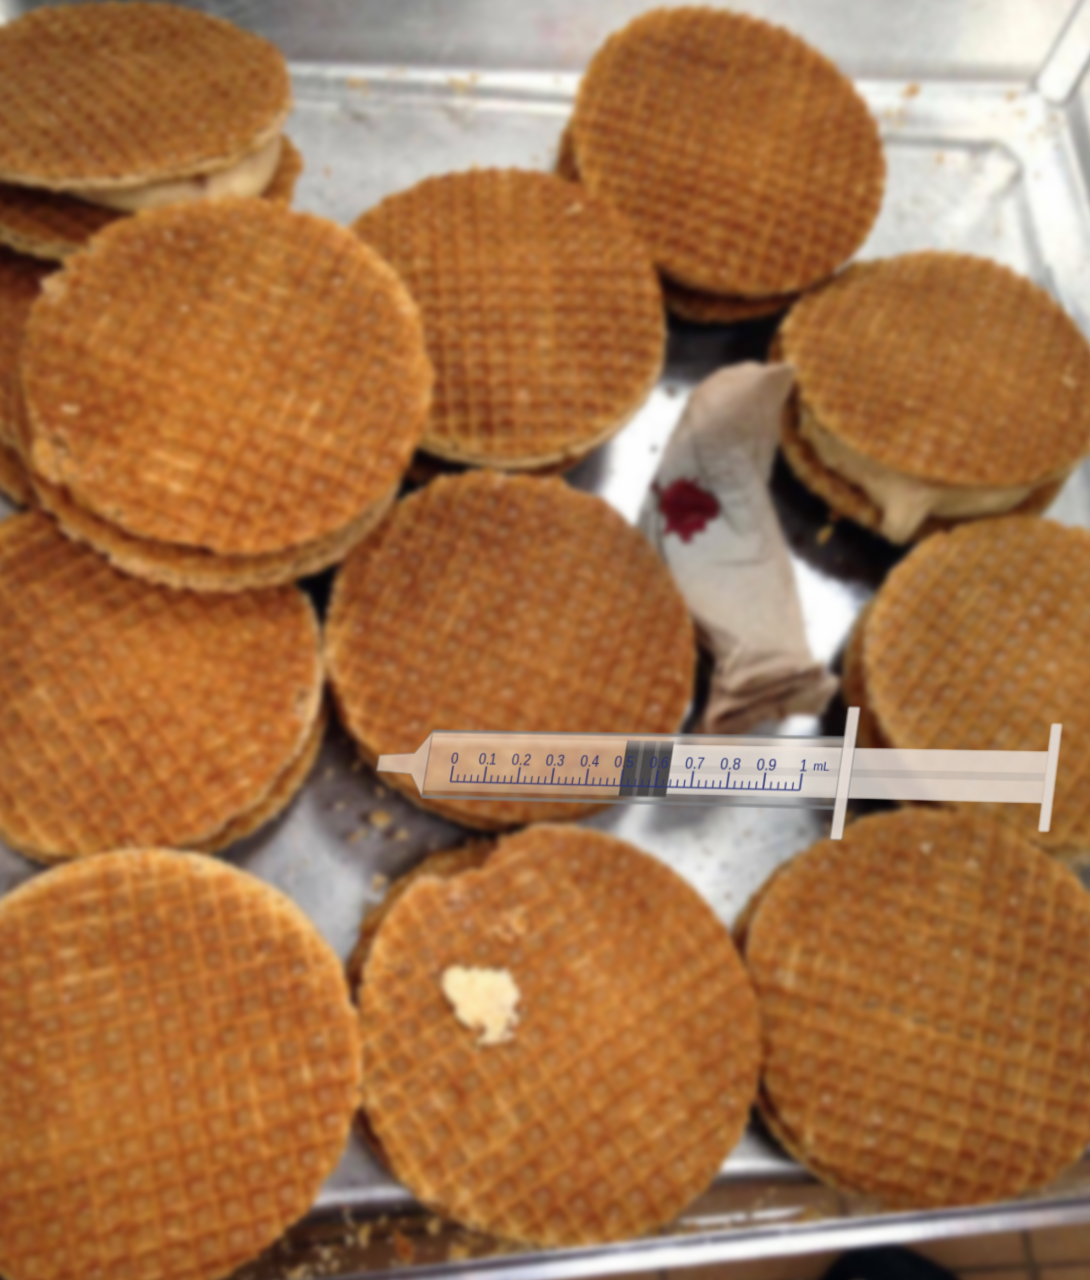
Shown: 0.5,mL
